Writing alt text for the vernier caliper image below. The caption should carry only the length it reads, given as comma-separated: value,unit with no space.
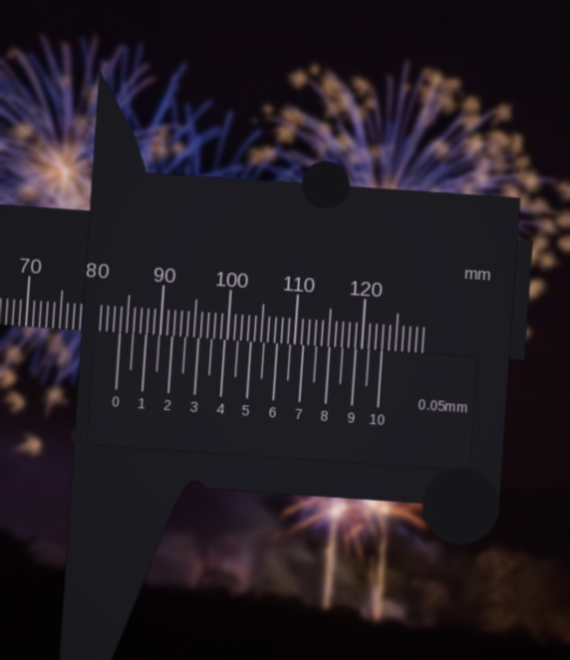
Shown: 84.0,mm
